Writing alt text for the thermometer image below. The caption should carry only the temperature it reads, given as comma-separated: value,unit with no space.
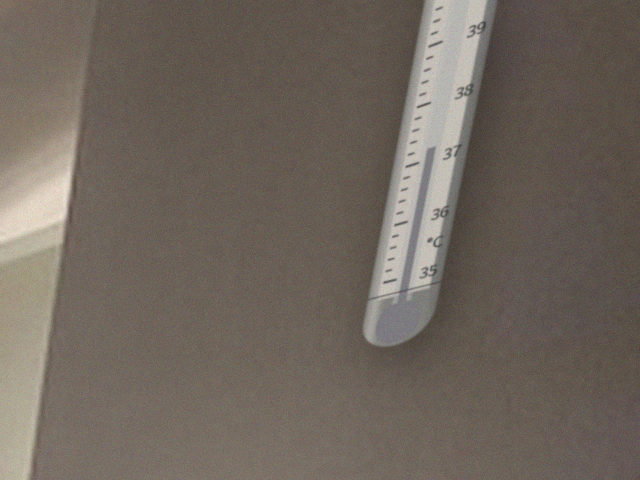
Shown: 37.2,°C
